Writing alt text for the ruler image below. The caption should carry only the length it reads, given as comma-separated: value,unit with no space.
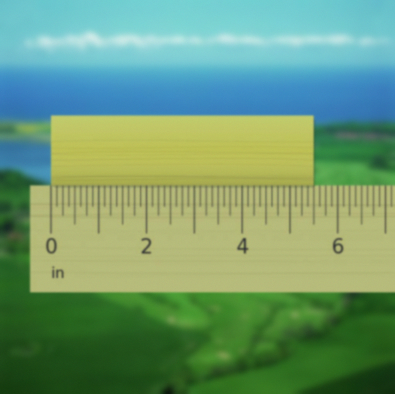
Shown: 5.5,in
